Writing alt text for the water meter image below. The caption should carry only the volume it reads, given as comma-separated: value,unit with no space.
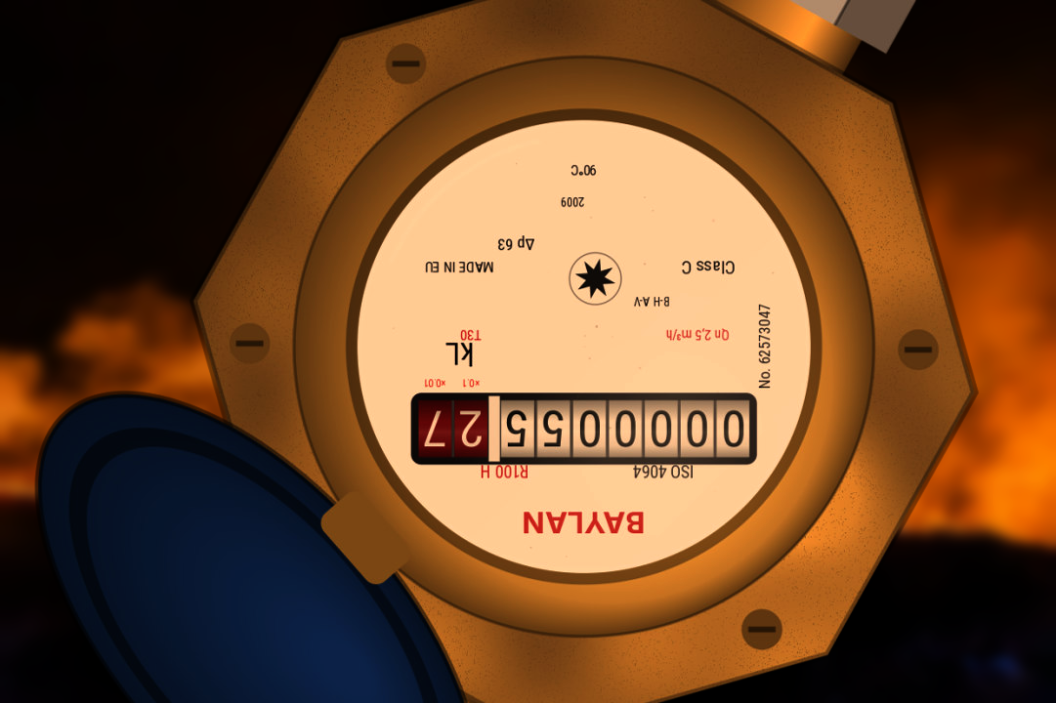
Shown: 55.27,kL
